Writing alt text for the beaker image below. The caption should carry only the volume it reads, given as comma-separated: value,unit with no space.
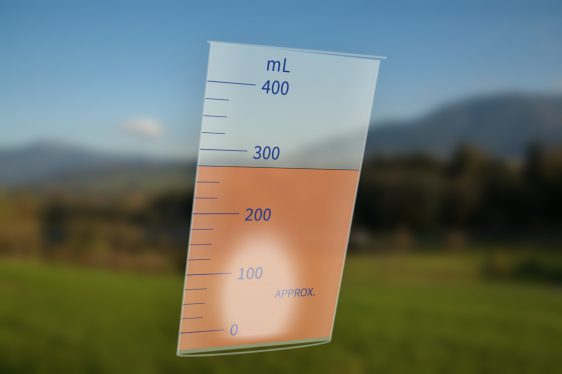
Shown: 275,mL
